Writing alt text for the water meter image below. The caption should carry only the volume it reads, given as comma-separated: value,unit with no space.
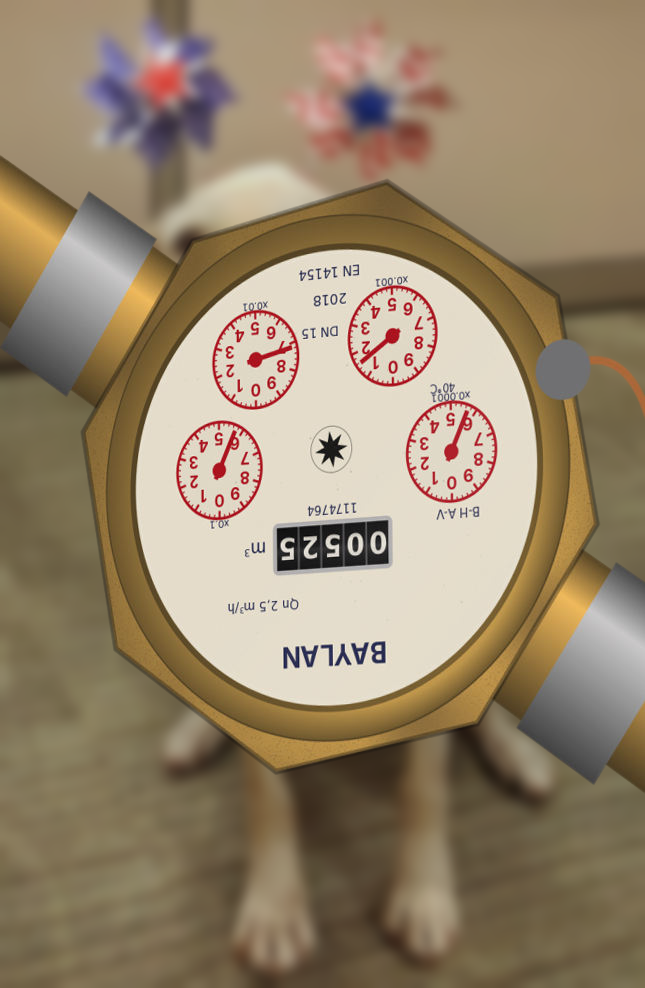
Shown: 525.5715,m³
